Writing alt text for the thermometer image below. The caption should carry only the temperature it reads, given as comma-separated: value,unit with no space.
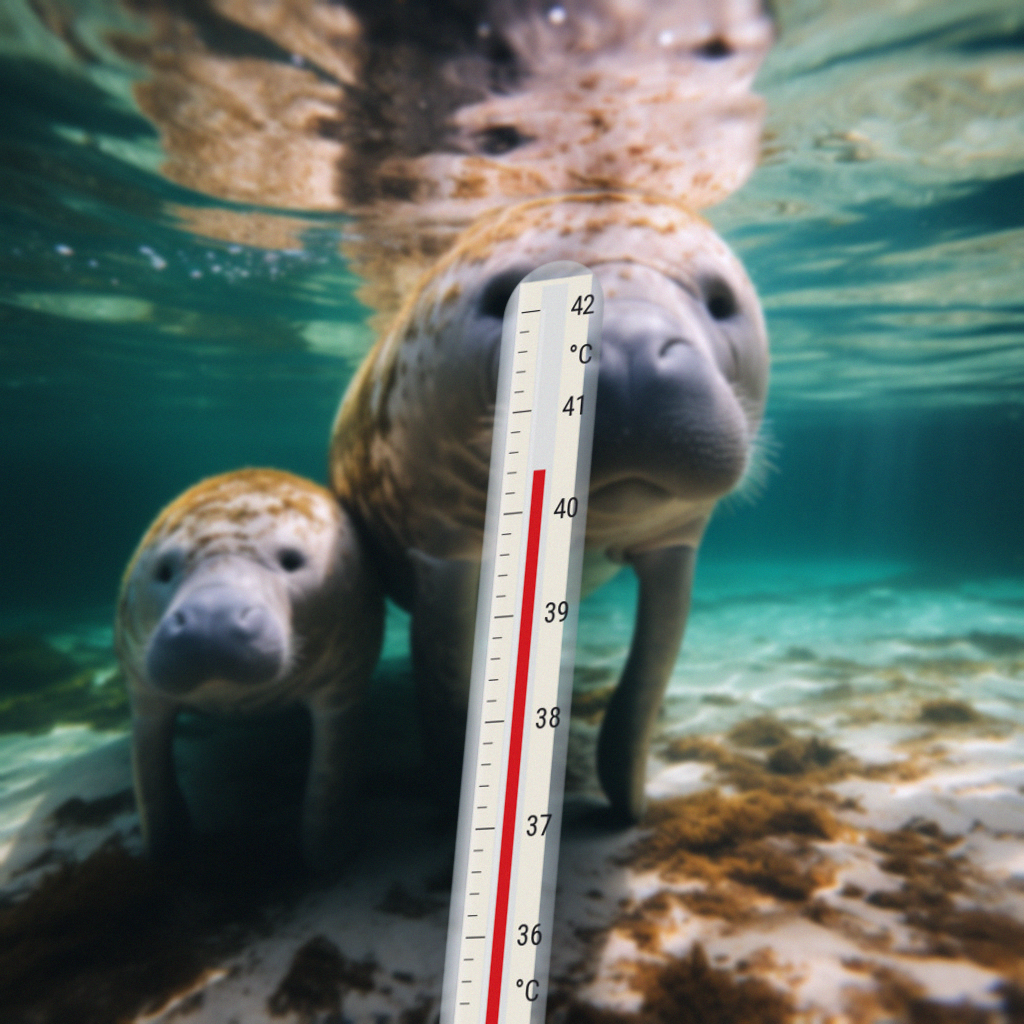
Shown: 40.4,°C
